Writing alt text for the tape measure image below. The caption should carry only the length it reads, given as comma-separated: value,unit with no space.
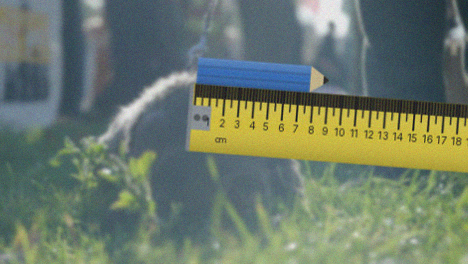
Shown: 9,cm
